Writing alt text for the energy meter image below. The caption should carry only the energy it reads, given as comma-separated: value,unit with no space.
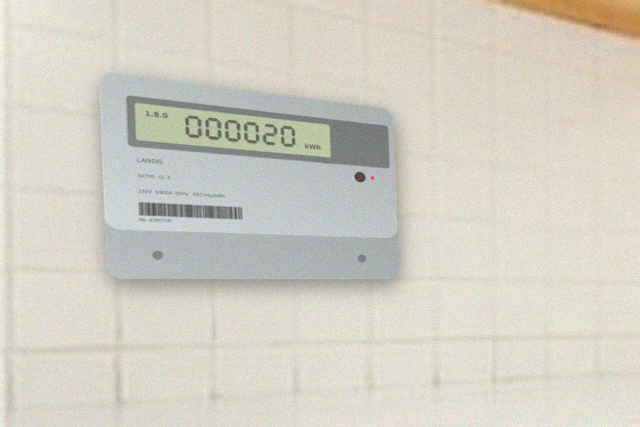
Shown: 20,kWh
